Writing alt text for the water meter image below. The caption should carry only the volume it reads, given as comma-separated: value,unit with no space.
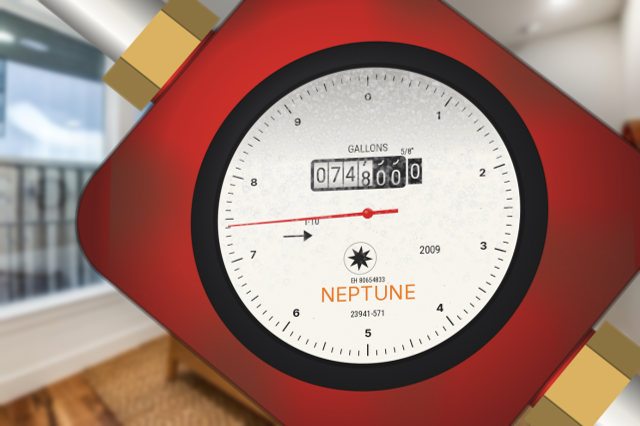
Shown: 747997.4,gal
